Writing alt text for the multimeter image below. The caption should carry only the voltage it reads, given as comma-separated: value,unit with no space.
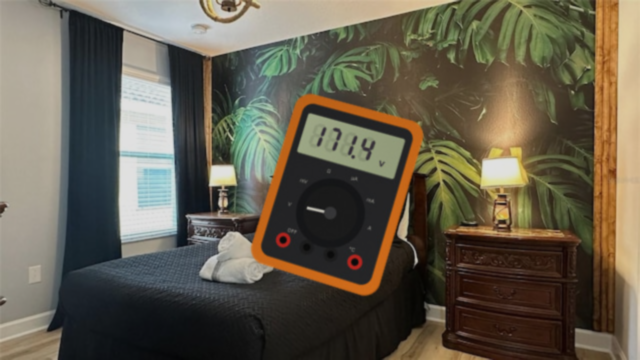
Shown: 171.4,V
